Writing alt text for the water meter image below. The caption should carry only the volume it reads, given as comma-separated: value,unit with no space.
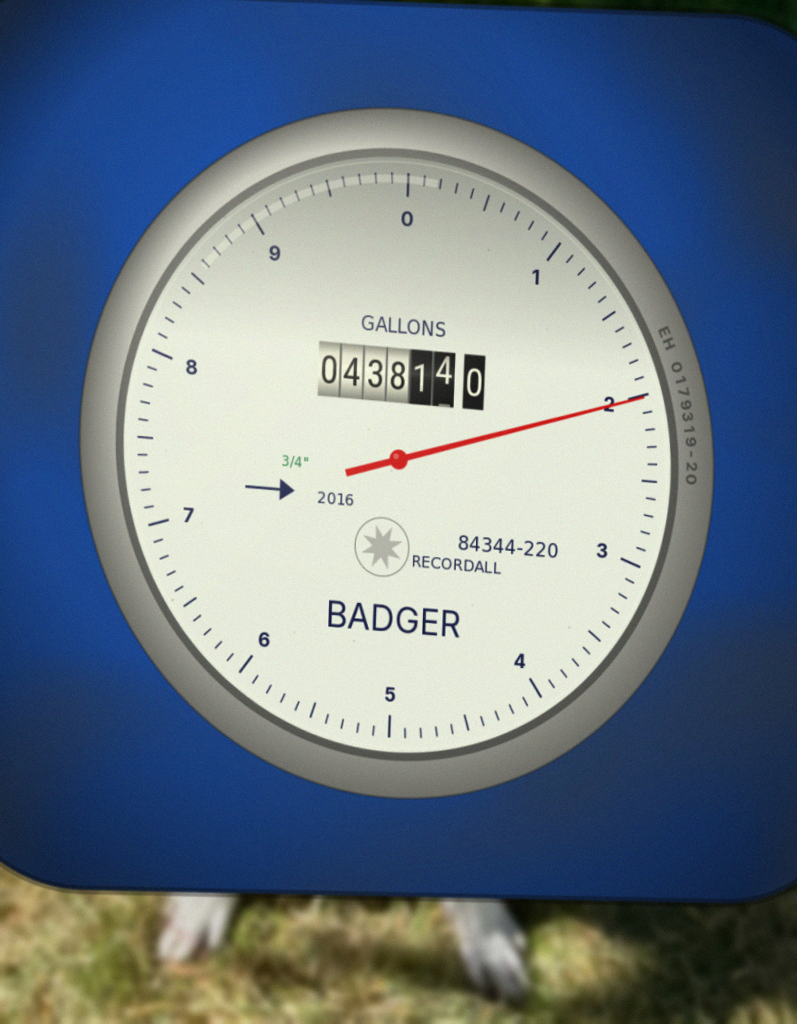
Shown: 438142.0,gal
